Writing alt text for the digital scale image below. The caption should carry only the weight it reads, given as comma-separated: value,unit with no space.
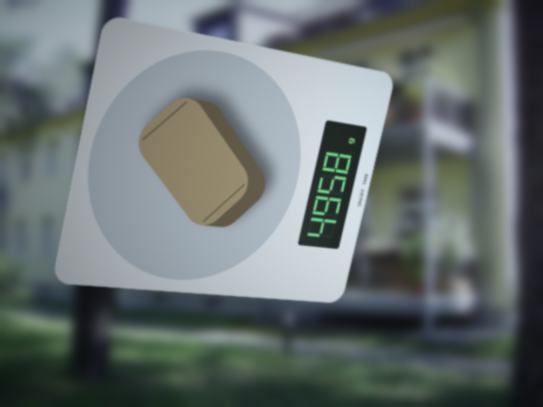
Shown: 4958,g
